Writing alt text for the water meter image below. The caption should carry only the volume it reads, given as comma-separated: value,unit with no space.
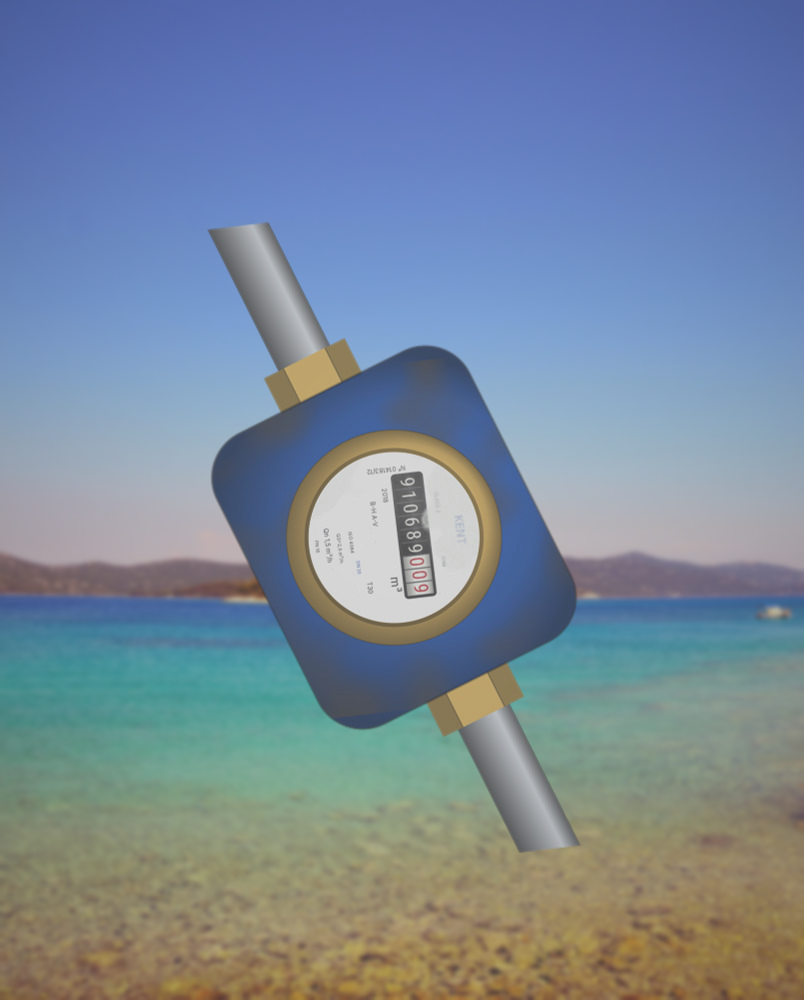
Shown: 910689.009,m³
